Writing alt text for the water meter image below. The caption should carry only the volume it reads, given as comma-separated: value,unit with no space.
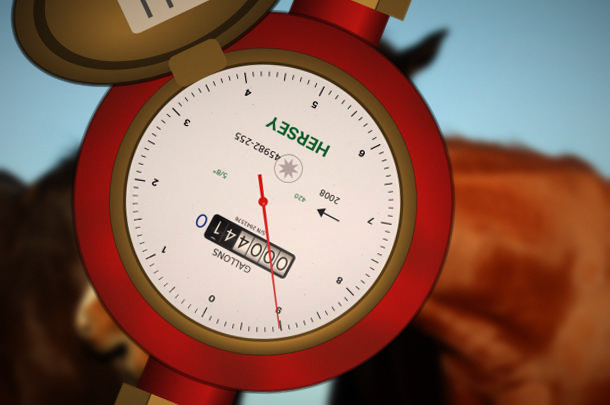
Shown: 4409.0,gal
